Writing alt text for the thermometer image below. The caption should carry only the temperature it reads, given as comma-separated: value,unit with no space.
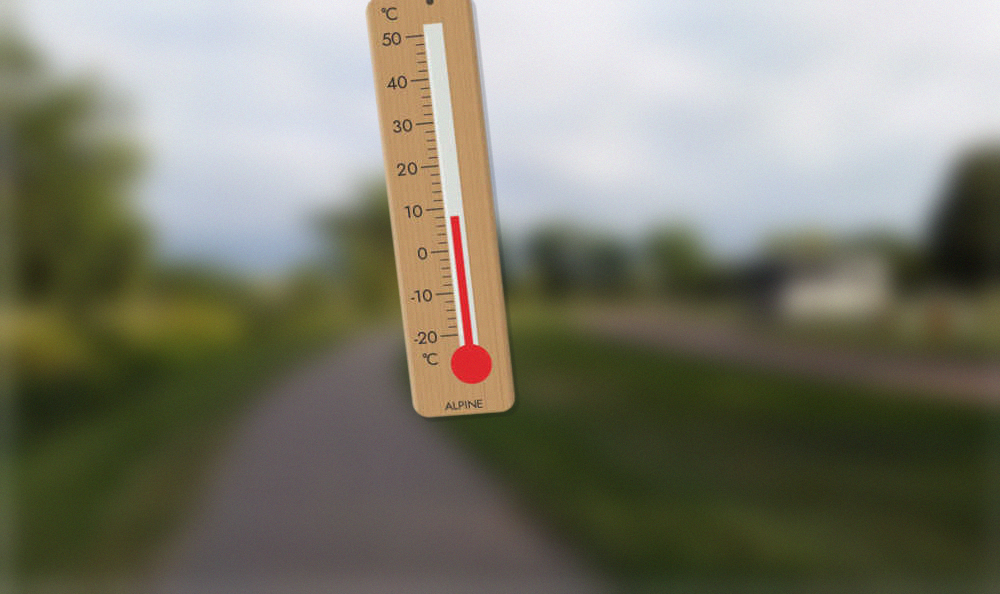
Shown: 8,°C
